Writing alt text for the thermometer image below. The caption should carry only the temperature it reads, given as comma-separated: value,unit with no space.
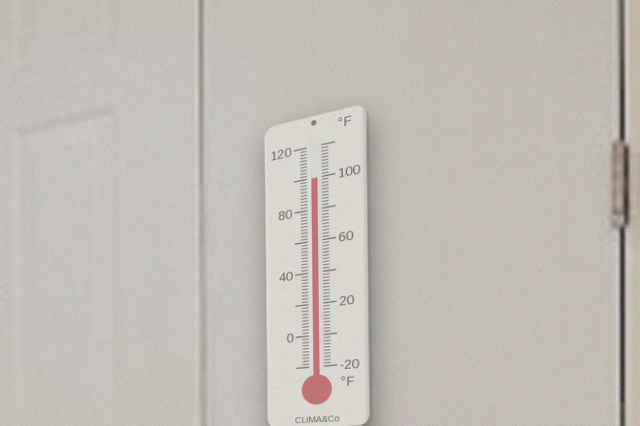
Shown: 100,°F
